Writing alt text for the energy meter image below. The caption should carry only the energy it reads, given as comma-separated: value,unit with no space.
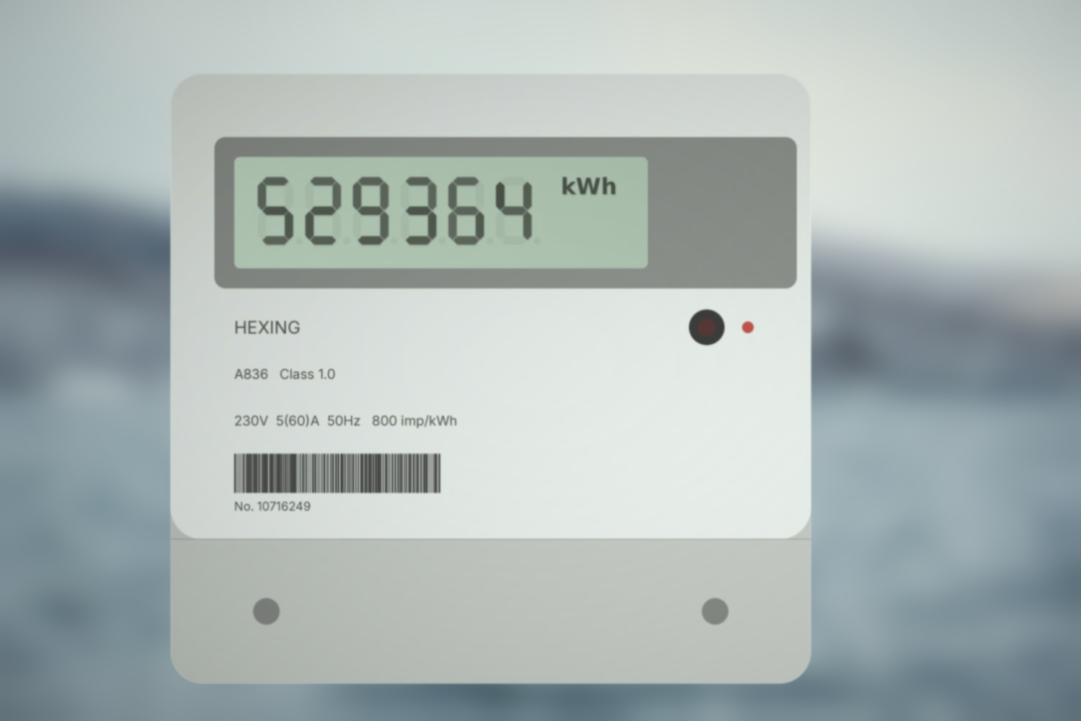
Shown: 529364,kWh
